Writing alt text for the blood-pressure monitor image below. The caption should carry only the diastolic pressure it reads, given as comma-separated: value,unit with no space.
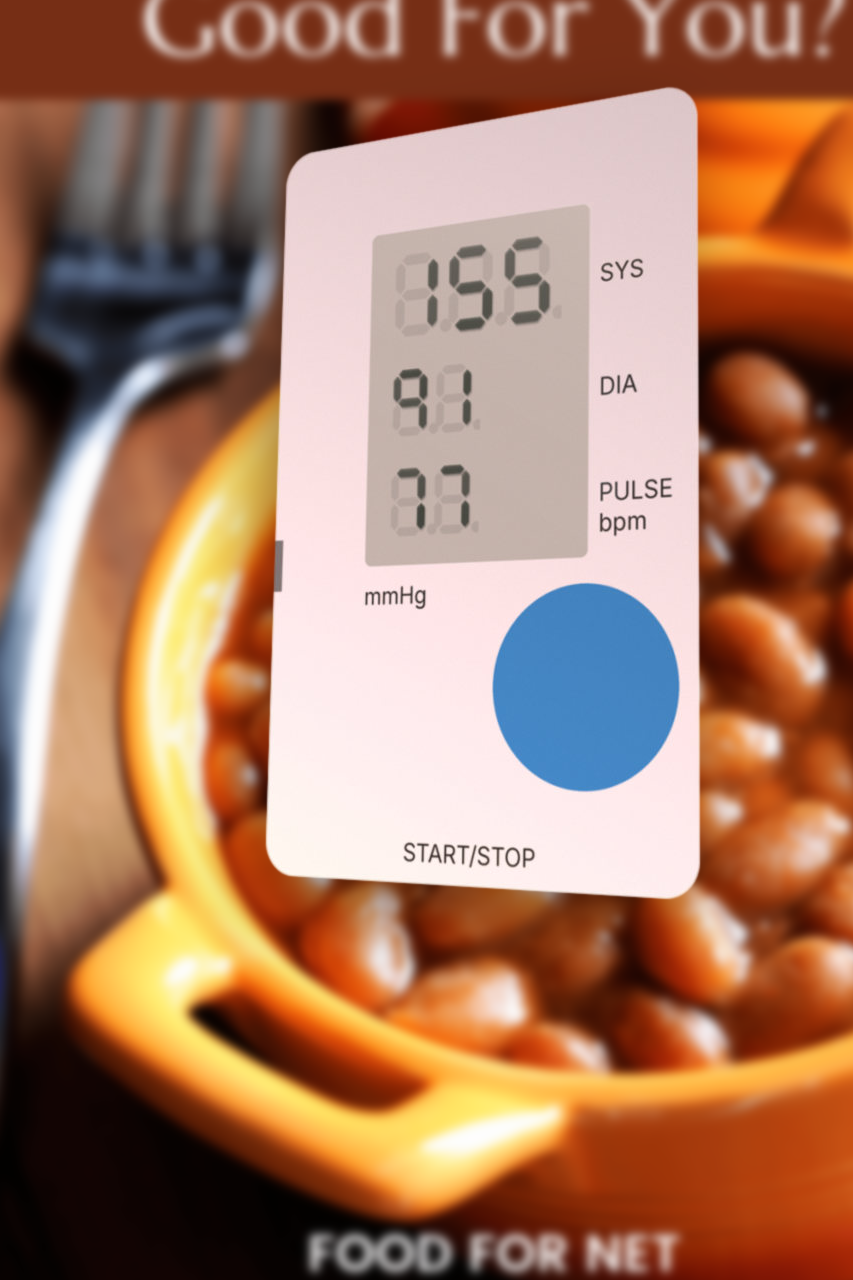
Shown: 91,mmHg
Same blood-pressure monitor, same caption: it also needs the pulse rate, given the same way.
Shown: 77,bpm
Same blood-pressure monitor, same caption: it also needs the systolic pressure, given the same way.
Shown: 155,mmHg
